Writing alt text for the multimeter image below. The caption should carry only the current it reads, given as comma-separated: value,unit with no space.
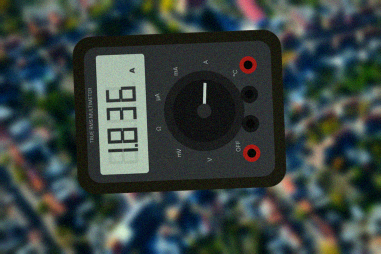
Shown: 1.836,A
